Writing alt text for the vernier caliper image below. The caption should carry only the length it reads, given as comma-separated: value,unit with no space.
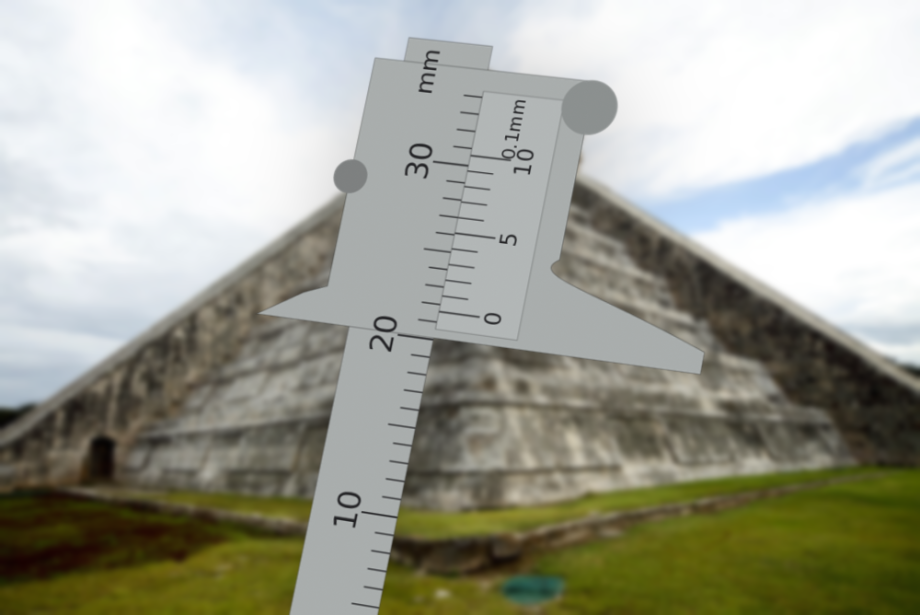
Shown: 21.6,mm
